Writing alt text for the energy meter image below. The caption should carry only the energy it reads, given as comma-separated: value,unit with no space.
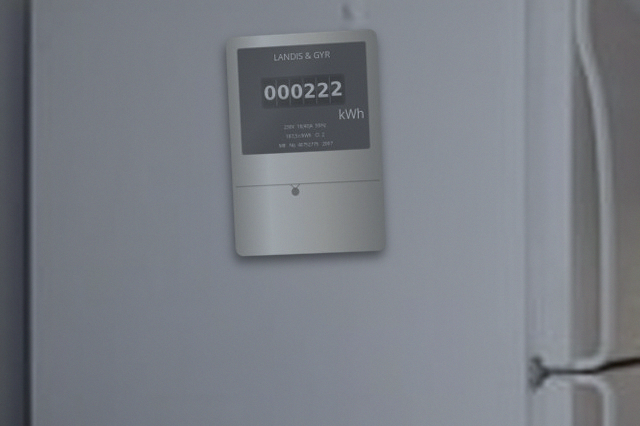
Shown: 222,kWh
